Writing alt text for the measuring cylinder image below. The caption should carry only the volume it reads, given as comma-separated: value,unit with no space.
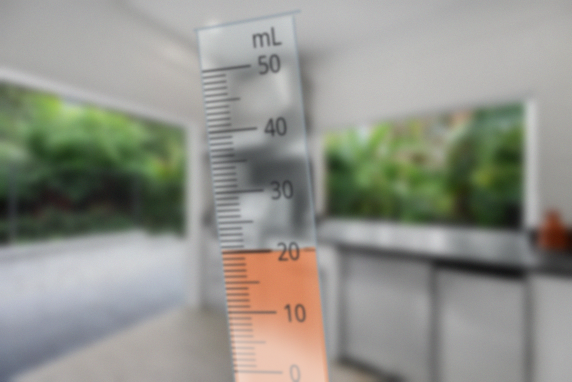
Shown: 20,mL
